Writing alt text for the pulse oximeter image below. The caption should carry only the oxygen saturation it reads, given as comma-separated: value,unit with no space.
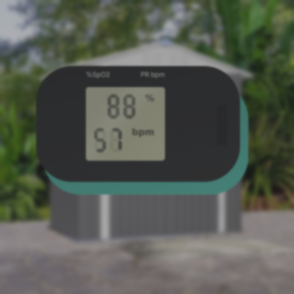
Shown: 88,%
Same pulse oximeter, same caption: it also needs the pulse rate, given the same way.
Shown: 57,bpm
